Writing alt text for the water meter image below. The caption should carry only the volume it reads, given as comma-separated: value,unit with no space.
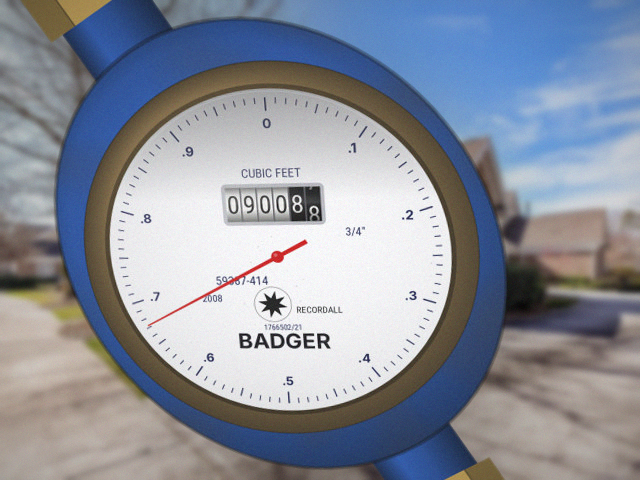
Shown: 90087.67,ft³
